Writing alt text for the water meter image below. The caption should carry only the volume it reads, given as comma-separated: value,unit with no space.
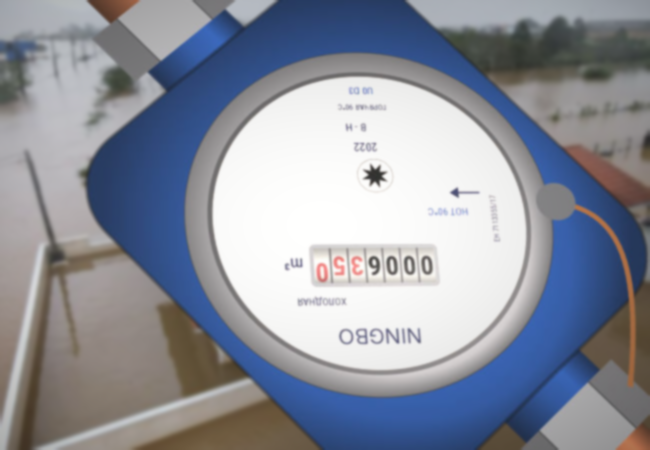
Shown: 6.350,m³
